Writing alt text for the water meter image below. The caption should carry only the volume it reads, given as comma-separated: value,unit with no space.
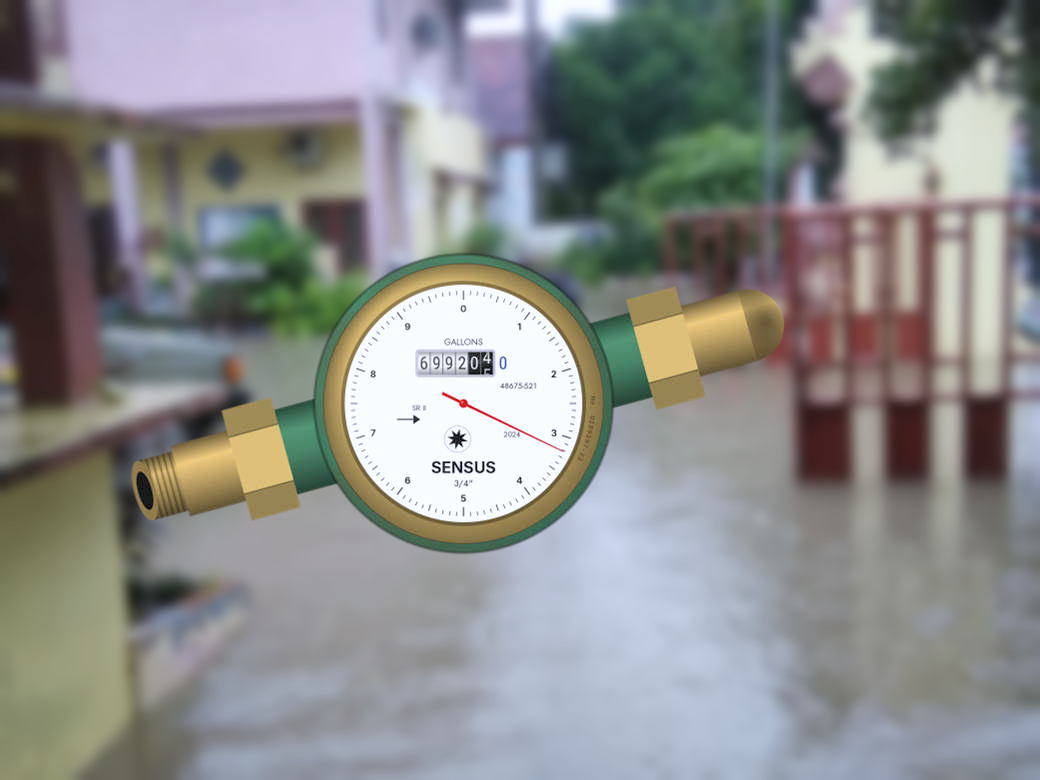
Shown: 6992043.2,gal
